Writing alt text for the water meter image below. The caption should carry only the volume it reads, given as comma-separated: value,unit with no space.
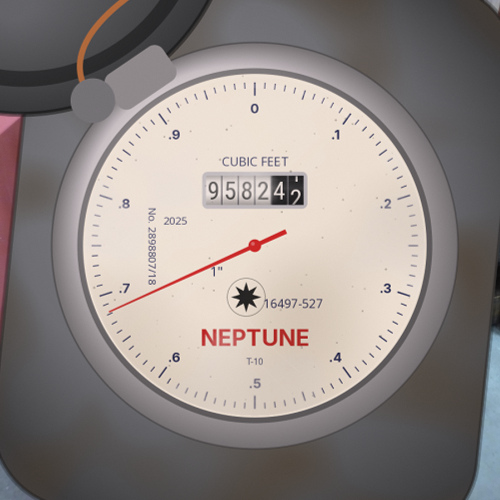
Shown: 958241.68,ft³
